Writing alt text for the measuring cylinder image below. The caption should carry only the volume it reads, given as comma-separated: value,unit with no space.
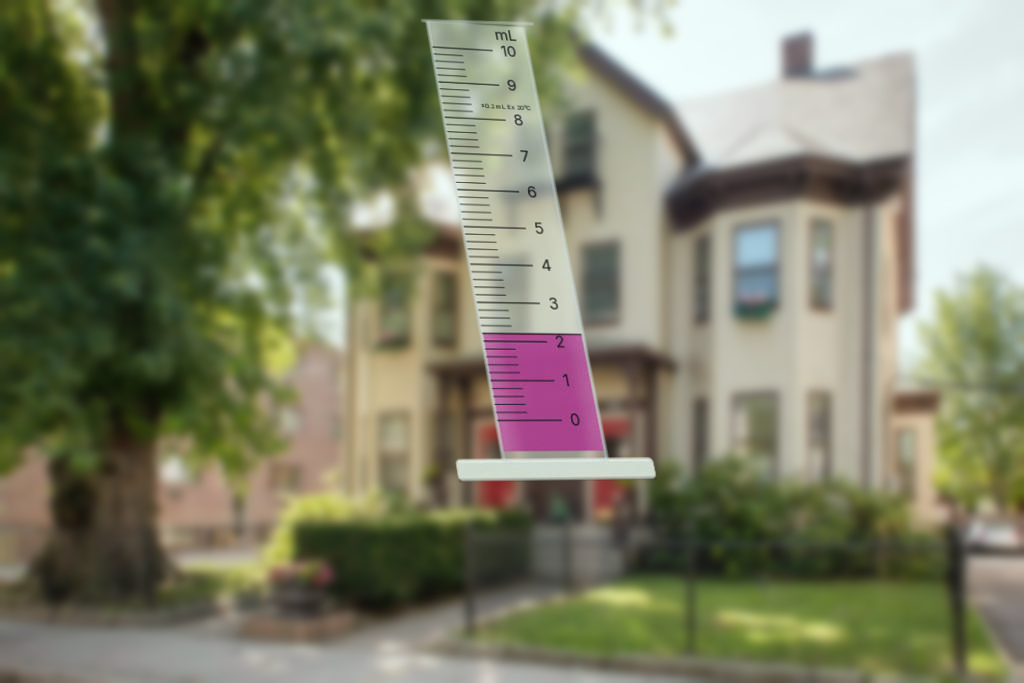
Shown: 2.2,mL
